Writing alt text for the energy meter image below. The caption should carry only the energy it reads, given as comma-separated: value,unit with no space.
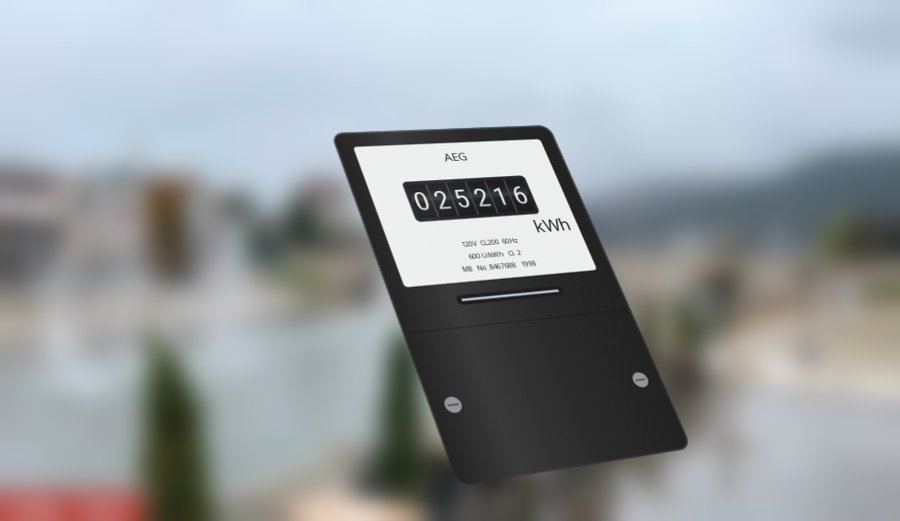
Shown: 25216,kWh
